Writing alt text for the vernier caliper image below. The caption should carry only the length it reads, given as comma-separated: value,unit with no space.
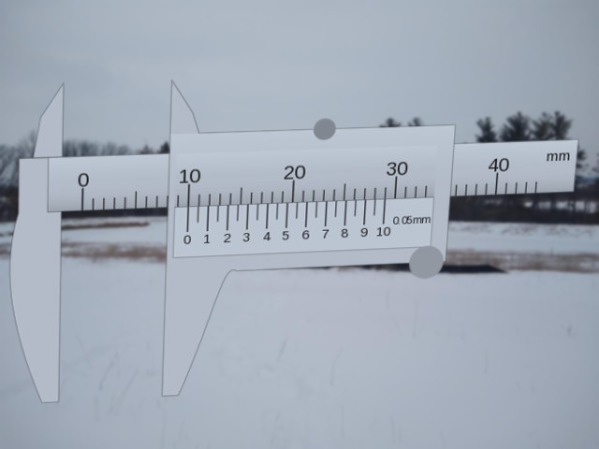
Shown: 10.0,mm
